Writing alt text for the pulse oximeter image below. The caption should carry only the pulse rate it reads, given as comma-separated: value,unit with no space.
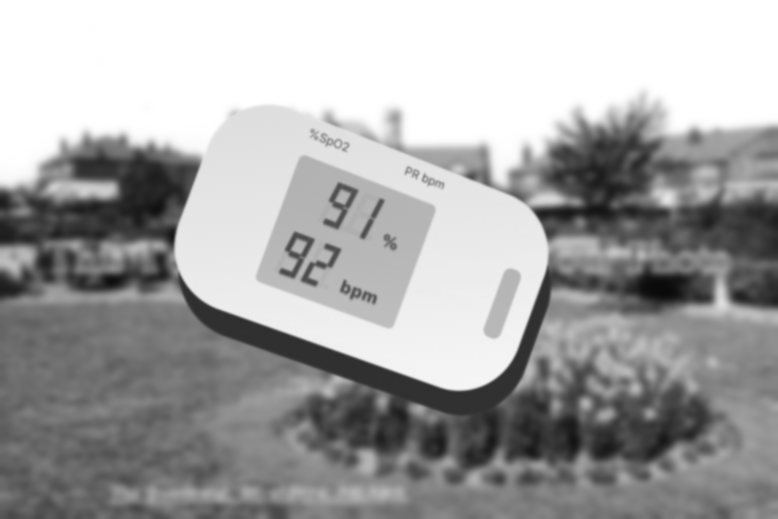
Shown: 92,bpm
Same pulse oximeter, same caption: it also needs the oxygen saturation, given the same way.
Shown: 91,%
